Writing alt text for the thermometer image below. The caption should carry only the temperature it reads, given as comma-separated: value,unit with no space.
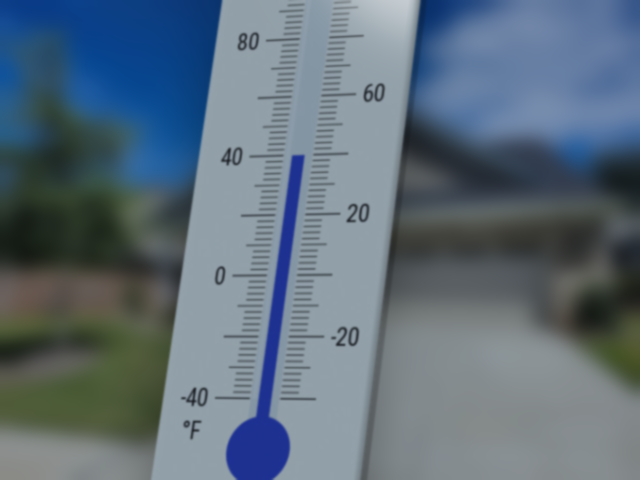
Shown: 40,°F
